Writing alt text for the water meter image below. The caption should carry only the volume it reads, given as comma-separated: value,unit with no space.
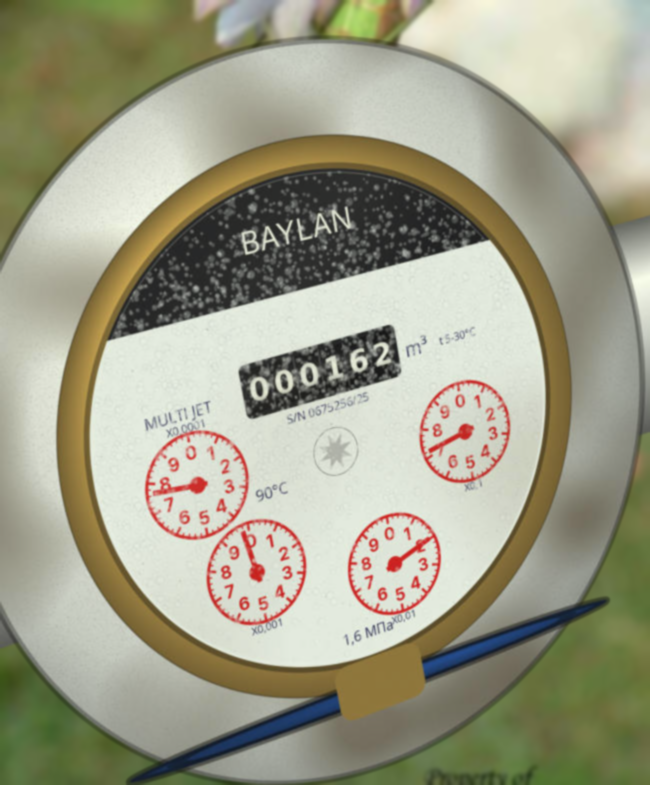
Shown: 162.7197,m³
